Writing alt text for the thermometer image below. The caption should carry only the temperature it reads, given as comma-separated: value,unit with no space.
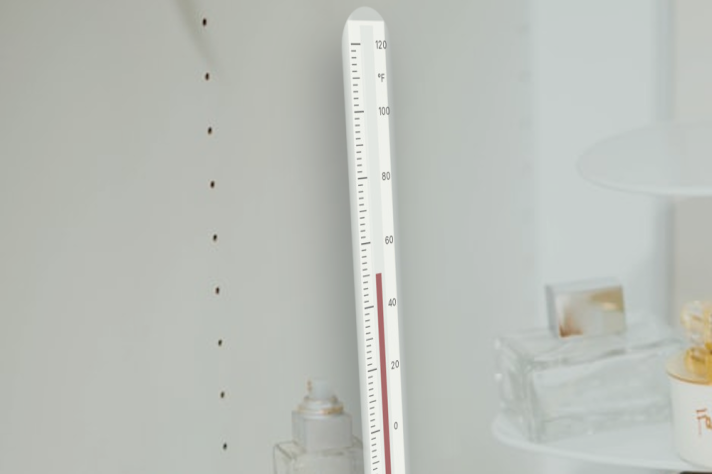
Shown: 50,°F
